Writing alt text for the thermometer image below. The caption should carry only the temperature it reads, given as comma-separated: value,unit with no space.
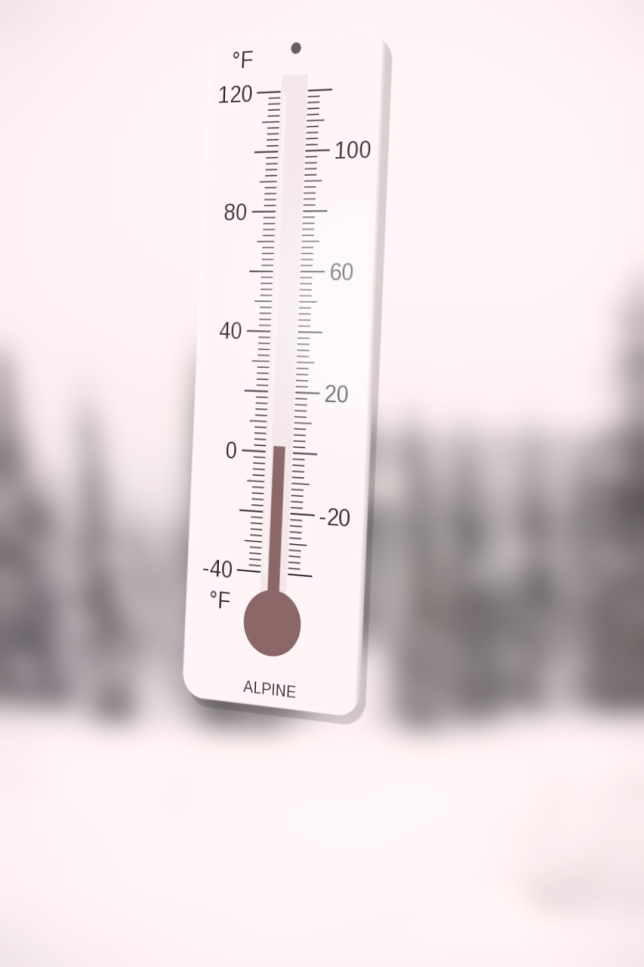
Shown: 2,°F
